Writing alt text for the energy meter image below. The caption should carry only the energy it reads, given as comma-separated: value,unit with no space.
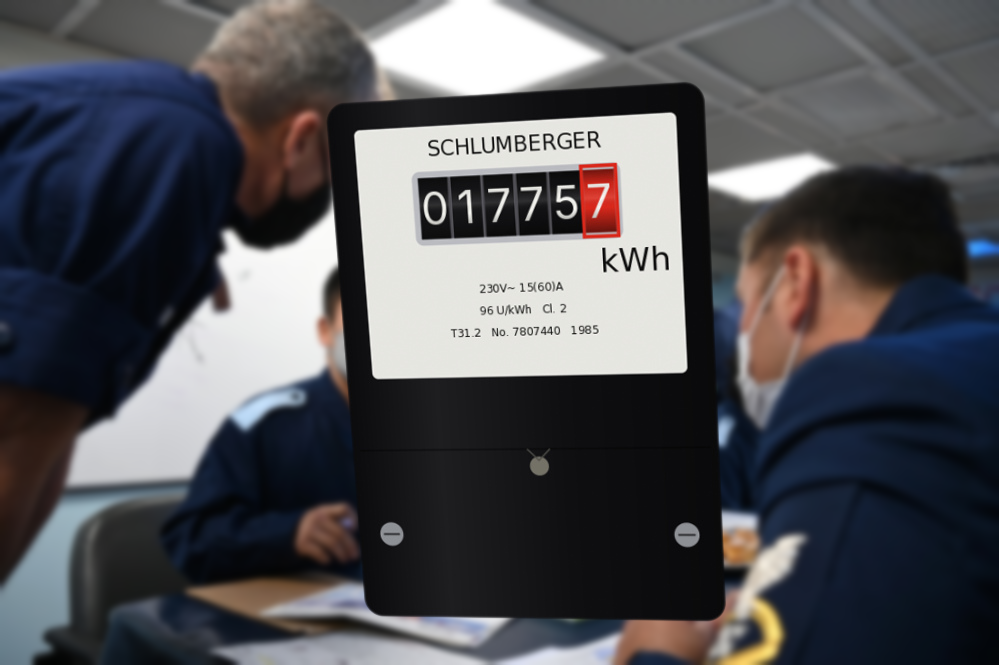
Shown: 1775.7,kWh
